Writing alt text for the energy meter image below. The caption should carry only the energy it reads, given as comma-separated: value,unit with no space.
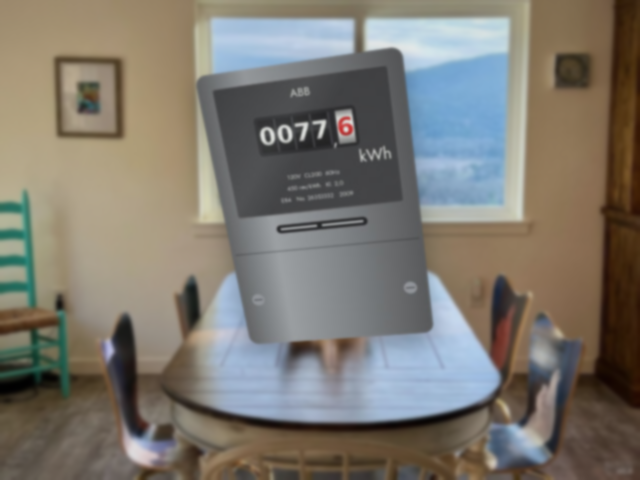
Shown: 77.6,kWh
